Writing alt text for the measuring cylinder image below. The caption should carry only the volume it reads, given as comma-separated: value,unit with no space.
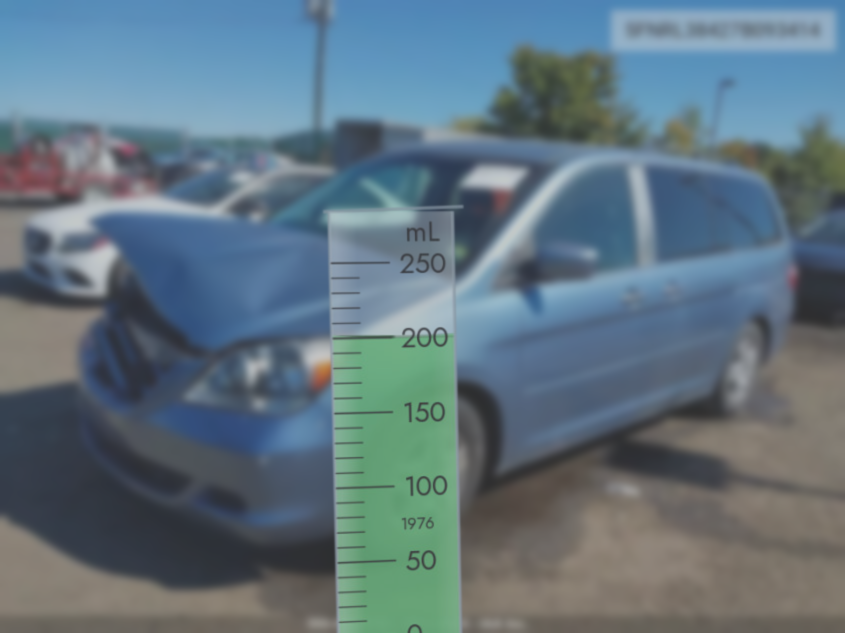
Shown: 200,mL
